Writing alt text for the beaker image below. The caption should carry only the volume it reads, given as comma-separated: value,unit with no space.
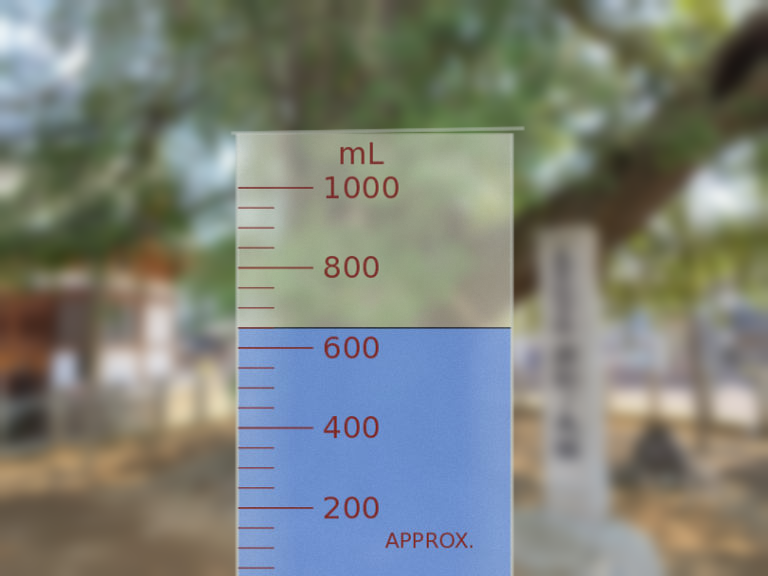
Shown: 650,mL
